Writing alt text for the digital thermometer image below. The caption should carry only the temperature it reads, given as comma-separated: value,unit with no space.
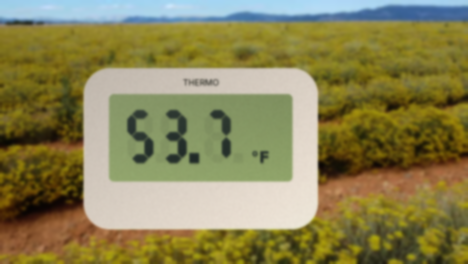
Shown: 53.7,°F
